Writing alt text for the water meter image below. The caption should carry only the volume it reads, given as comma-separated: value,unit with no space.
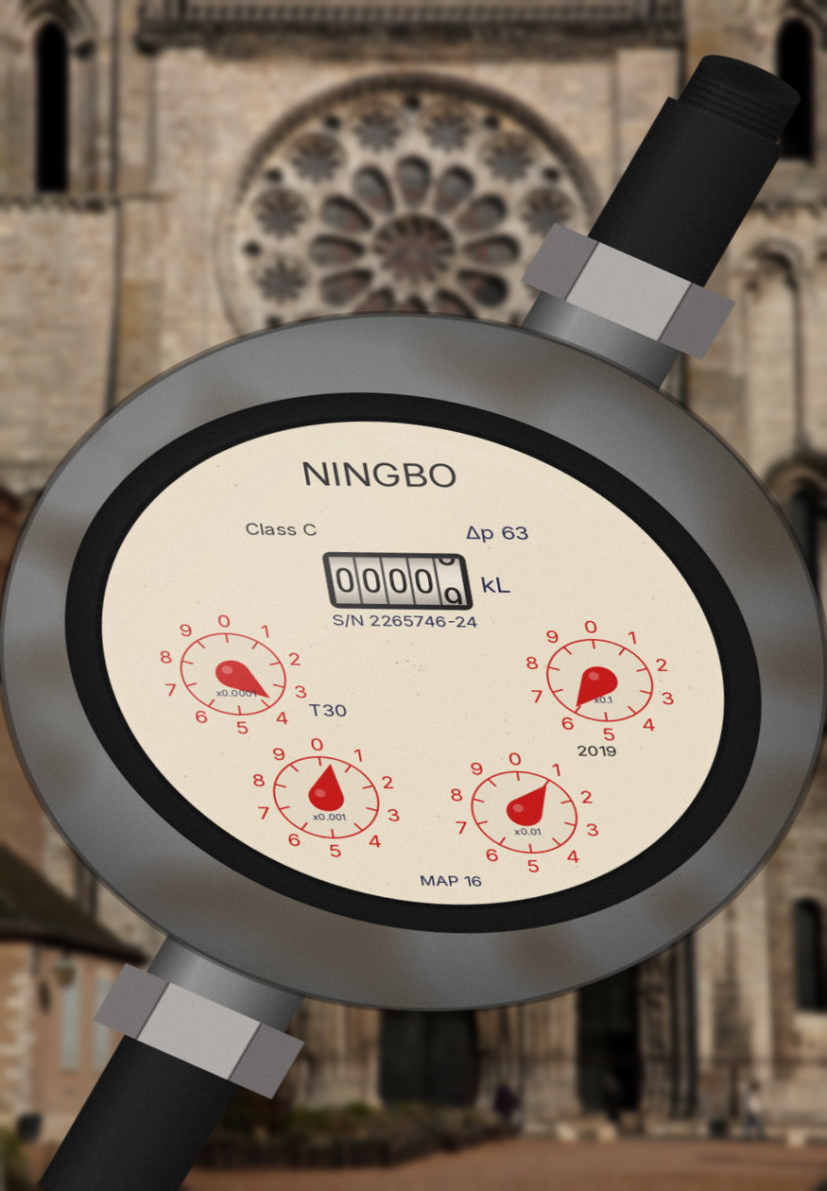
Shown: 8.6103,kL
